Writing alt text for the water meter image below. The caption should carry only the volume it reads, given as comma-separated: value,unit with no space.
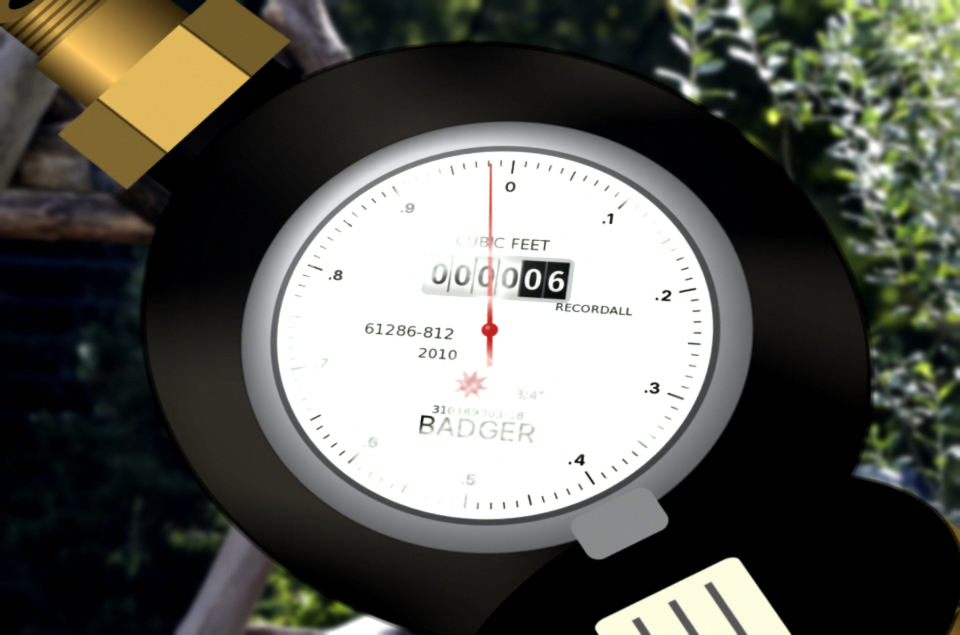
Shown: 5.98,ft³
